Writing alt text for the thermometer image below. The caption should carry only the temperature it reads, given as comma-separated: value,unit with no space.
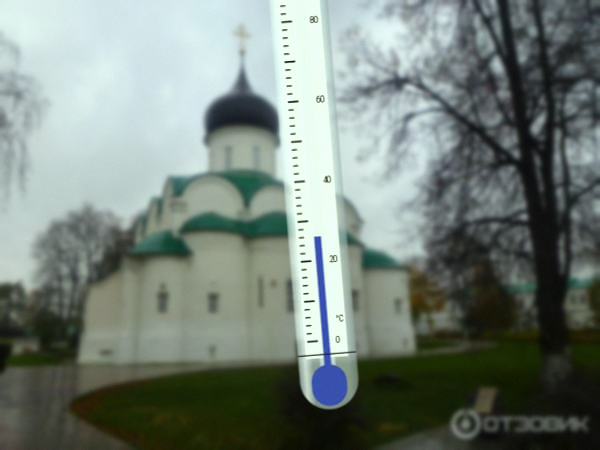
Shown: 26,°C
